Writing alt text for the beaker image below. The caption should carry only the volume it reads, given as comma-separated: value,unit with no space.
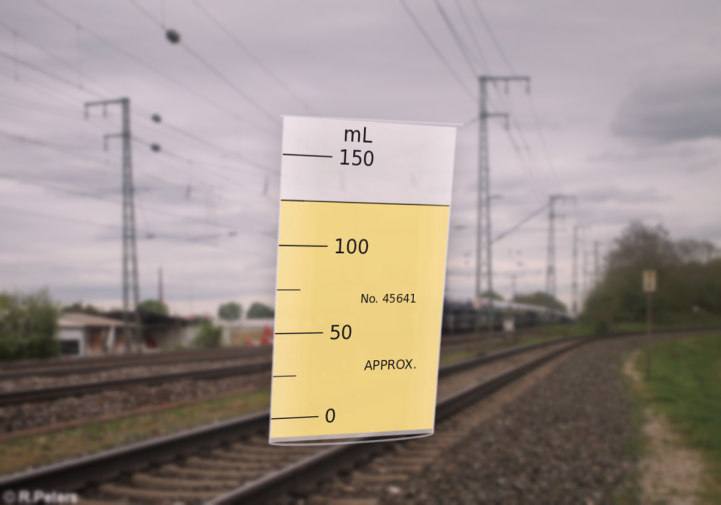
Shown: 125,mL
